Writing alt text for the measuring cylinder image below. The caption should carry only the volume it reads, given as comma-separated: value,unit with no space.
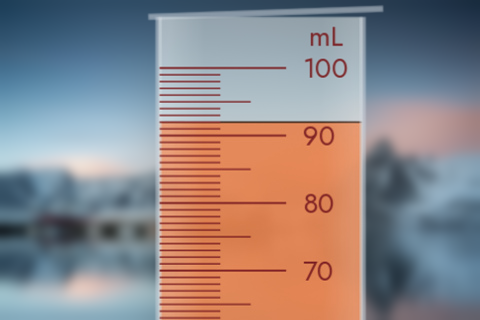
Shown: 92,mL
